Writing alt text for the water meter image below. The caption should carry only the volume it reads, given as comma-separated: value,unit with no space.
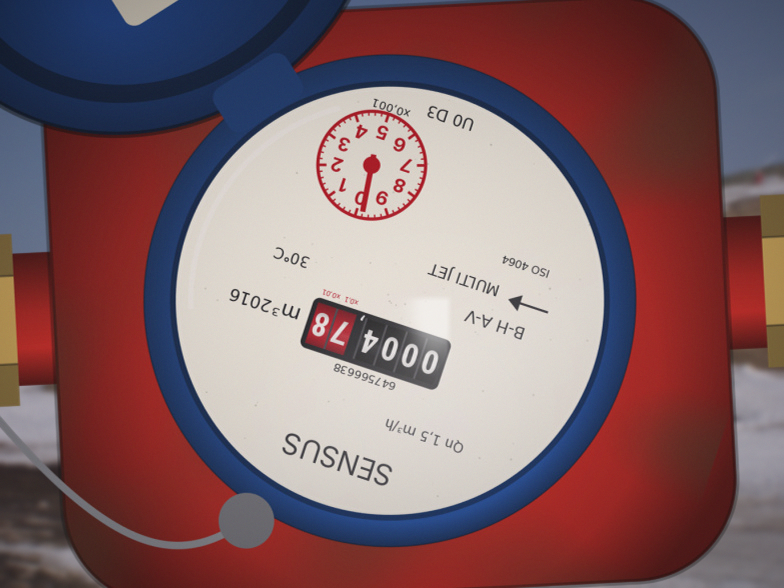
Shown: 4.779,m³
